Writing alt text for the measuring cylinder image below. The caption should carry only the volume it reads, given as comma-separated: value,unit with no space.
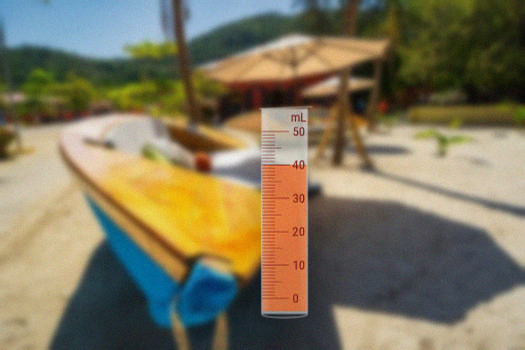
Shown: 40,mL
